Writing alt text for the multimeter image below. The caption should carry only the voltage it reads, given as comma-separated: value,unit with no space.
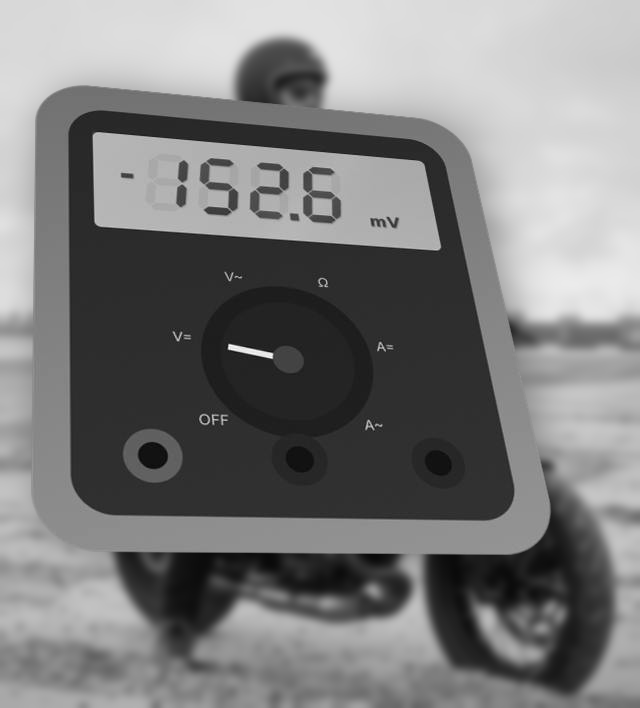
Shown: -152.6,mV
